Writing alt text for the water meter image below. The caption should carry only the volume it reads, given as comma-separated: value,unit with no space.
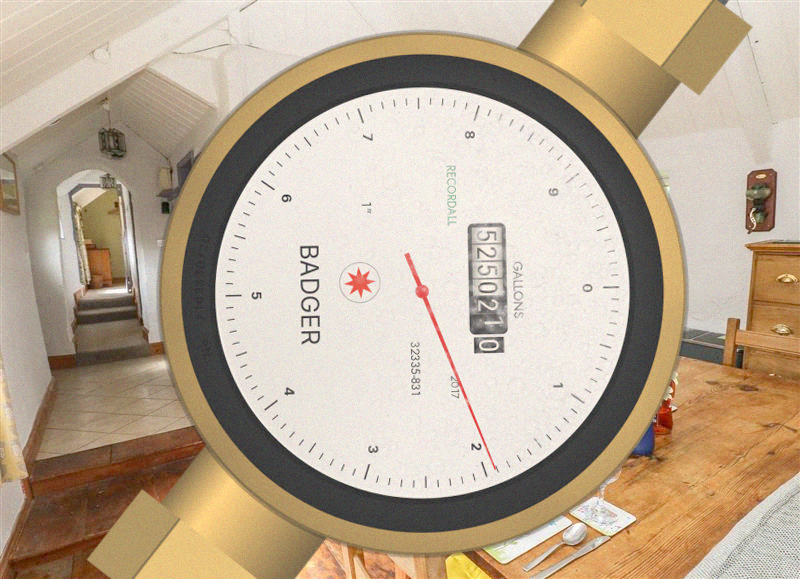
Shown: 5250211.9,gal
